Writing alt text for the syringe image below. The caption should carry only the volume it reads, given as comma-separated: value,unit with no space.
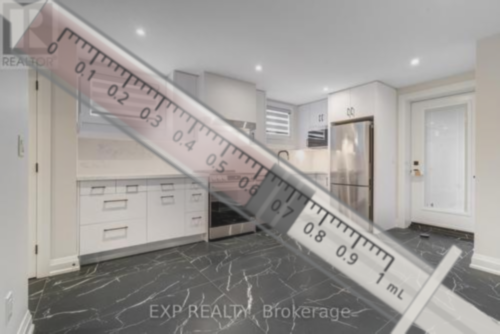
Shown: 0.62,mL
